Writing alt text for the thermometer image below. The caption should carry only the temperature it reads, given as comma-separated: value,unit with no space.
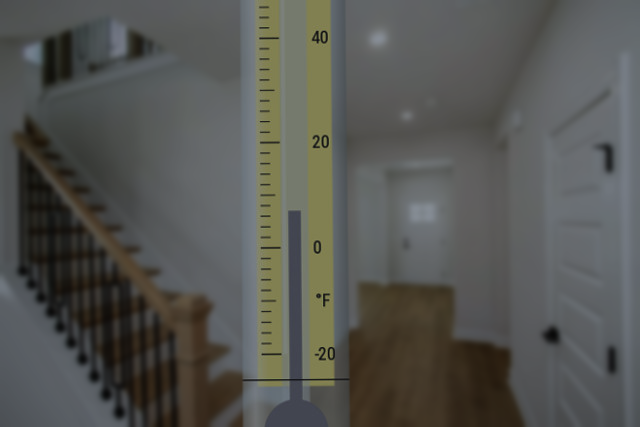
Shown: 7,°F
